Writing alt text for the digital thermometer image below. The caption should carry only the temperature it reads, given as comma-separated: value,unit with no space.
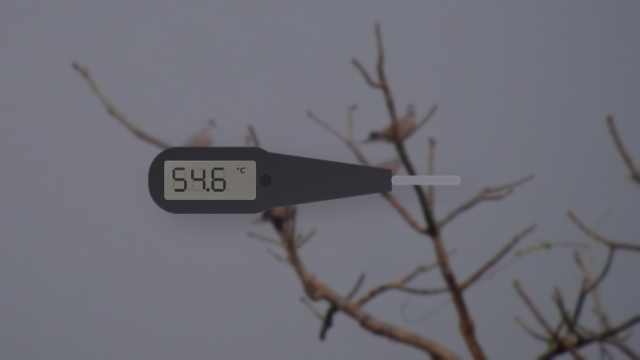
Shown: 54.6,°C
